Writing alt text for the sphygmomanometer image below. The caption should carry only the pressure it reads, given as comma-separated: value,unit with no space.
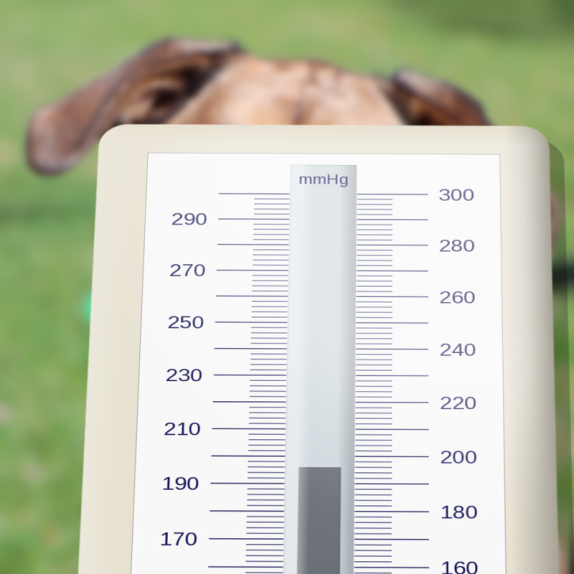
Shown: 196,mmHg
